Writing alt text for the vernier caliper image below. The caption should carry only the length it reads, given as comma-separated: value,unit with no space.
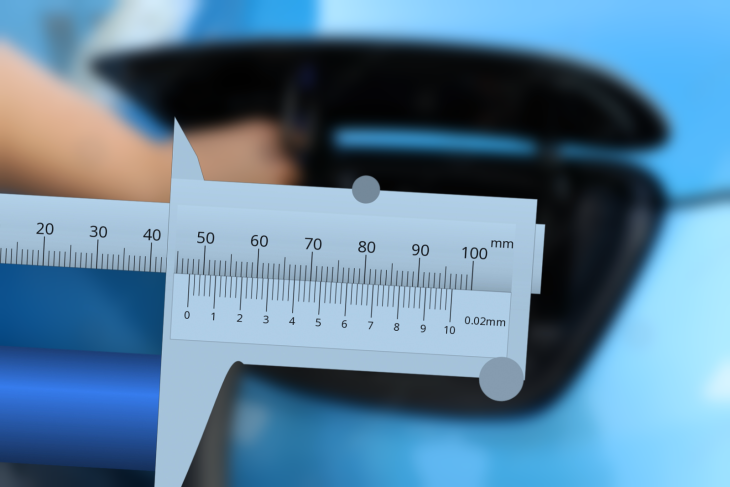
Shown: 47.4,mm
